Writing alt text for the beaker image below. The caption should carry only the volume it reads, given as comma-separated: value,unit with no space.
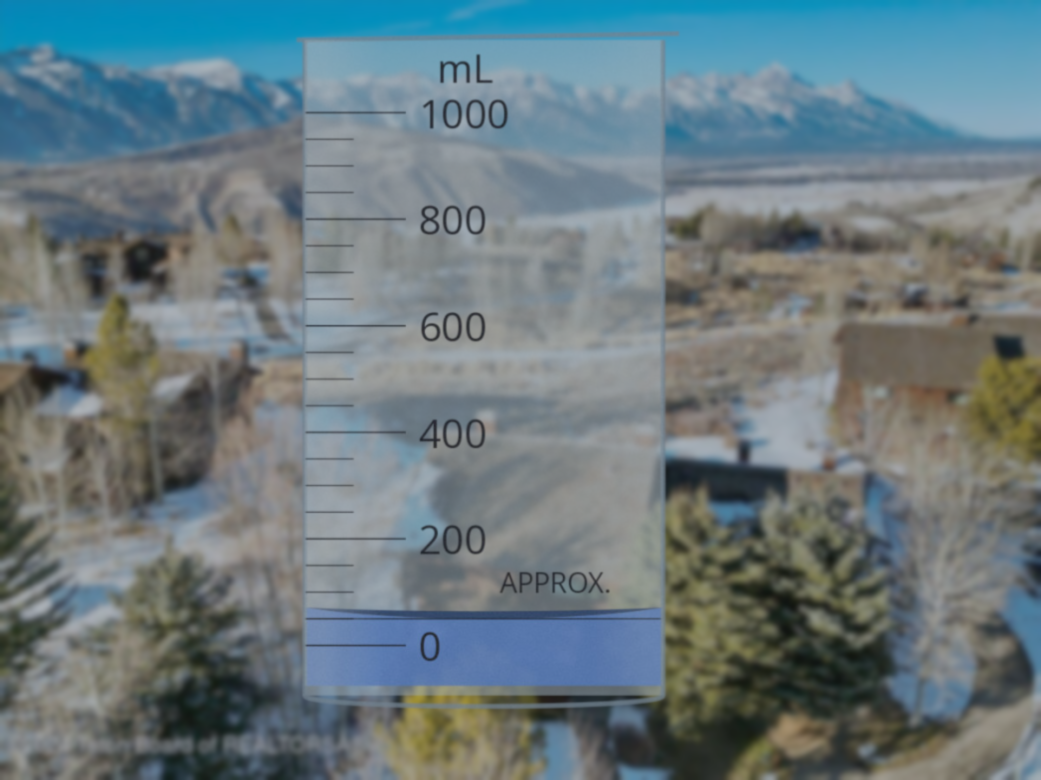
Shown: 50,mL
